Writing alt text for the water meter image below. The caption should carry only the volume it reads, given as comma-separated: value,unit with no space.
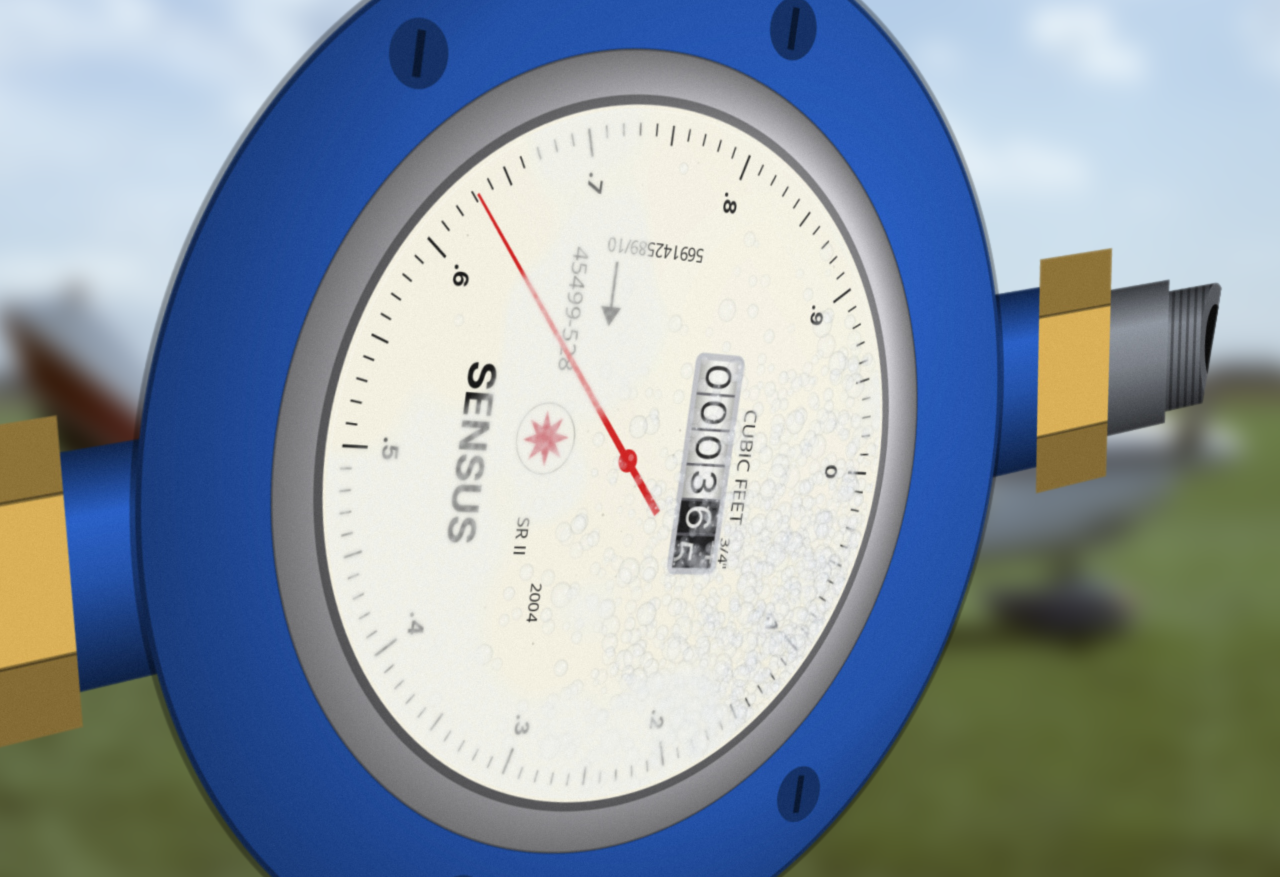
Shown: 364.63,ft³
